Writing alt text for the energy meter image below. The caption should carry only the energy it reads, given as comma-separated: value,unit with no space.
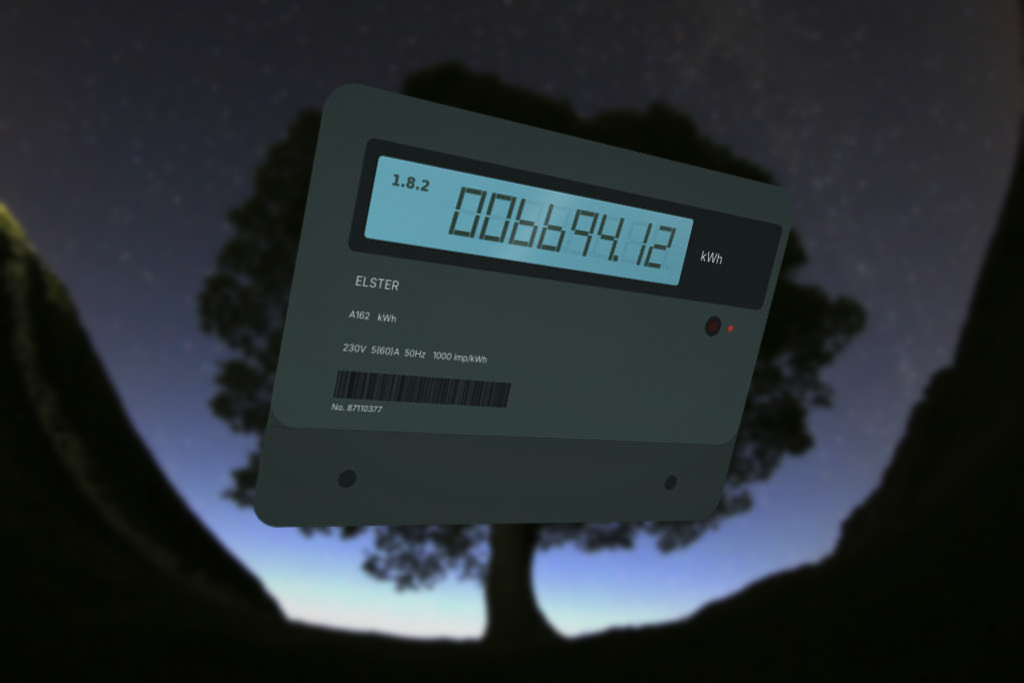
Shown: 6694.12,kWh
